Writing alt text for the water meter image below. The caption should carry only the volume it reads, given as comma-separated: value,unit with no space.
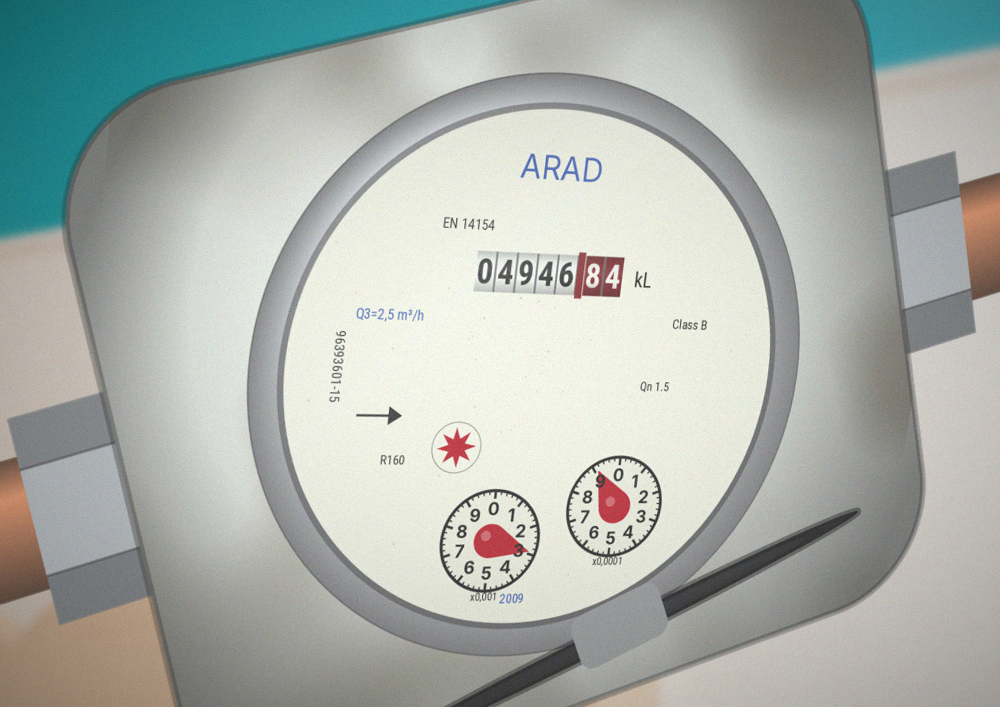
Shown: 4946.8429,kL
